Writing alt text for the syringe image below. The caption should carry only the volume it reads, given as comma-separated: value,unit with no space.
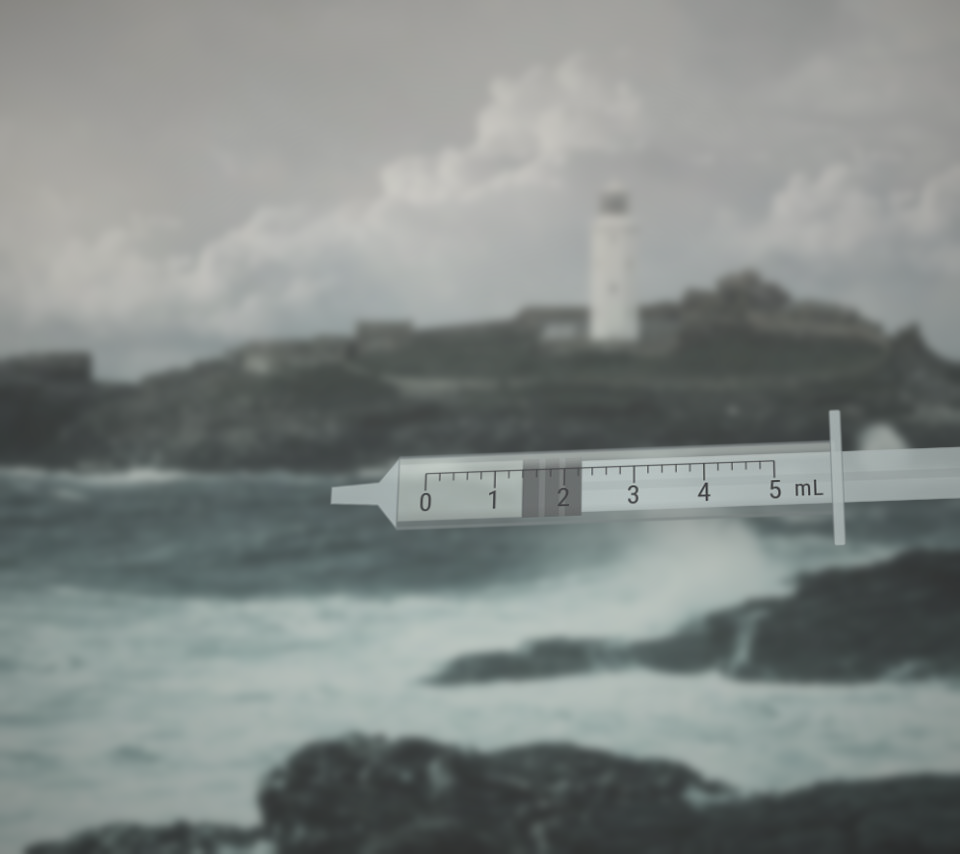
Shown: 1.4,mL
